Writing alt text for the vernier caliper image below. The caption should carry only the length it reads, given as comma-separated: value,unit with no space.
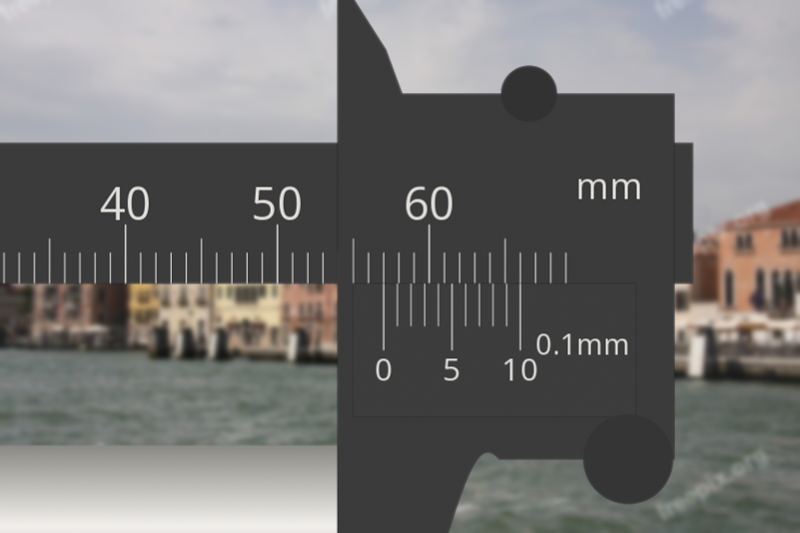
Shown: 57.0,mm
